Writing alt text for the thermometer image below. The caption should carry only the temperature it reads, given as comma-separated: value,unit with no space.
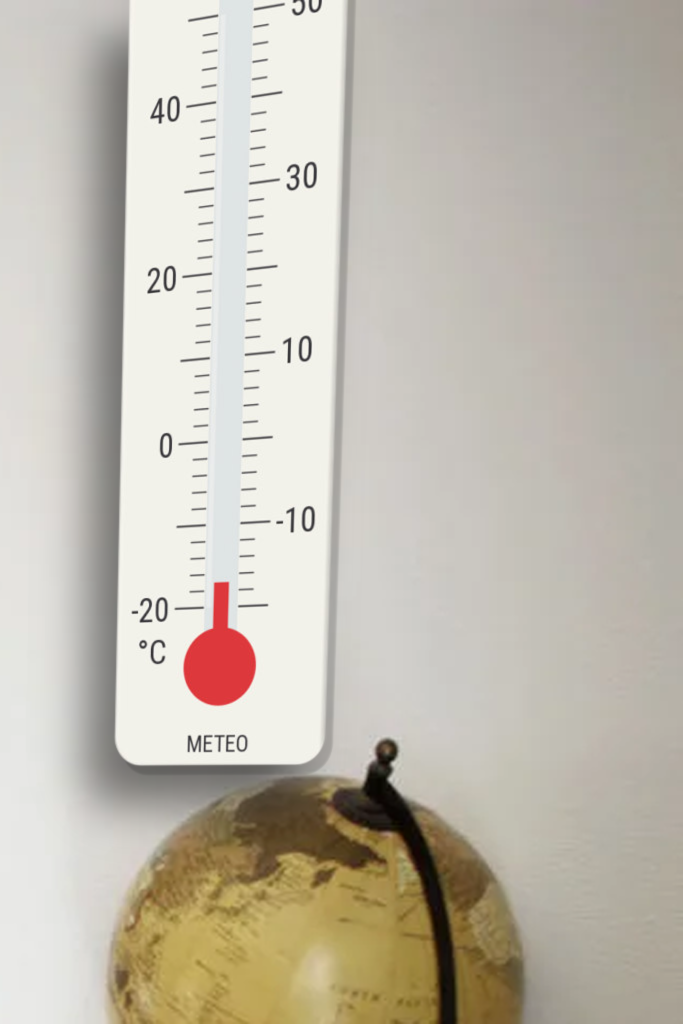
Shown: -17,°C
